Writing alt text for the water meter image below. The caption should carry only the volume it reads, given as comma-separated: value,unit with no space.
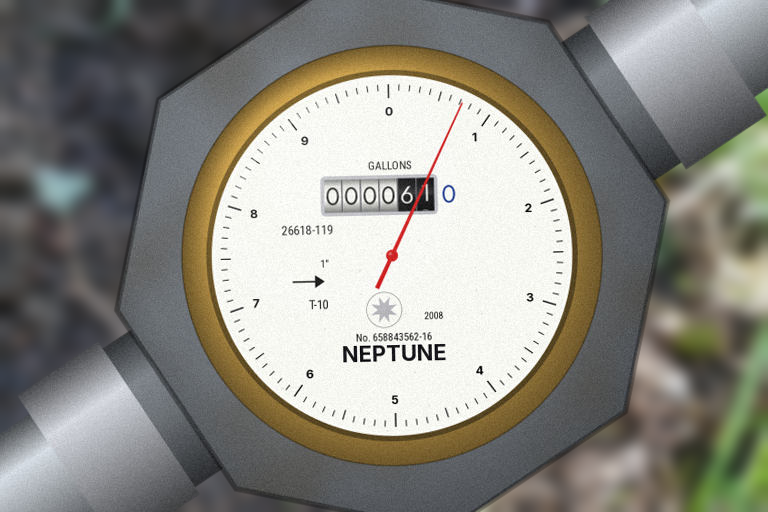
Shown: 610.7,gal
